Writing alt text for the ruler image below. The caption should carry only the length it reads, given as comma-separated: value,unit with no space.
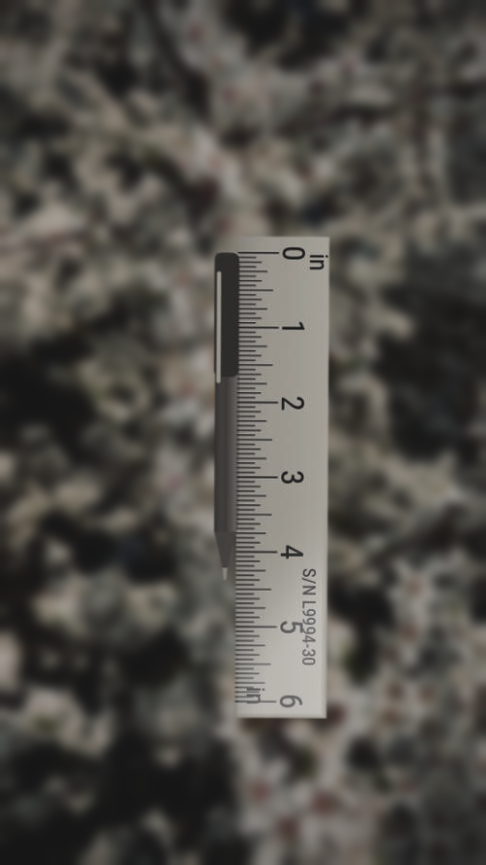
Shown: 4.375,in
